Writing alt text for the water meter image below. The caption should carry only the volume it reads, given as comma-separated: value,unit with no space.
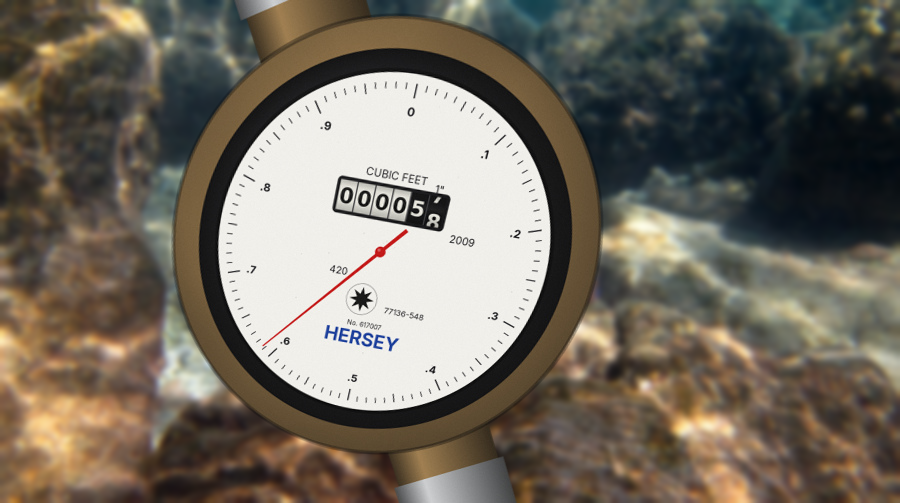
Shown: 57.61,ft³
